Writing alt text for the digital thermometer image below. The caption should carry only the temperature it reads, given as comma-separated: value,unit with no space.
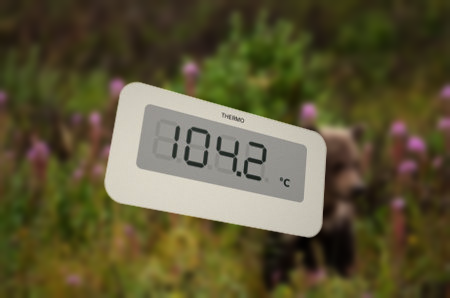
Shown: 104.2,°C
